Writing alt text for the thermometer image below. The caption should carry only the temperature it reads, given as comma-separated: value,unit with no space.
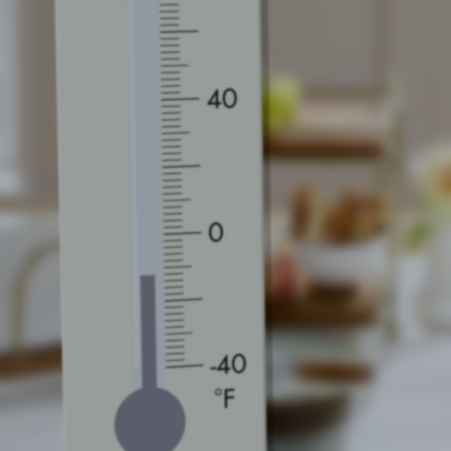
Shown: -12,°F
